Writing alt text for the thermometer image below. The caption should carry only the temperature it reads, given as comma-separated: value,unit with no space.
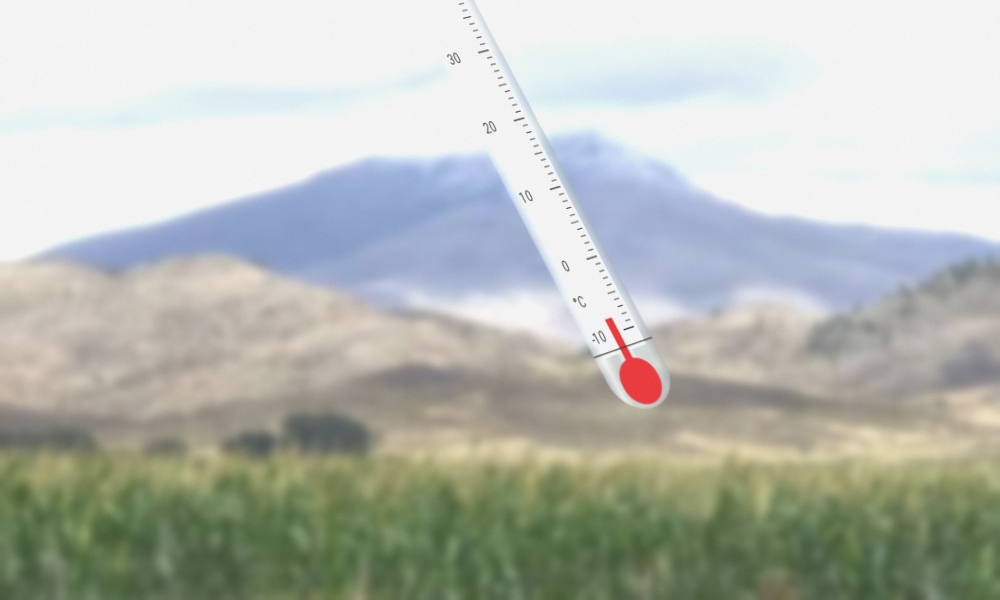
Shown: -8,°C
